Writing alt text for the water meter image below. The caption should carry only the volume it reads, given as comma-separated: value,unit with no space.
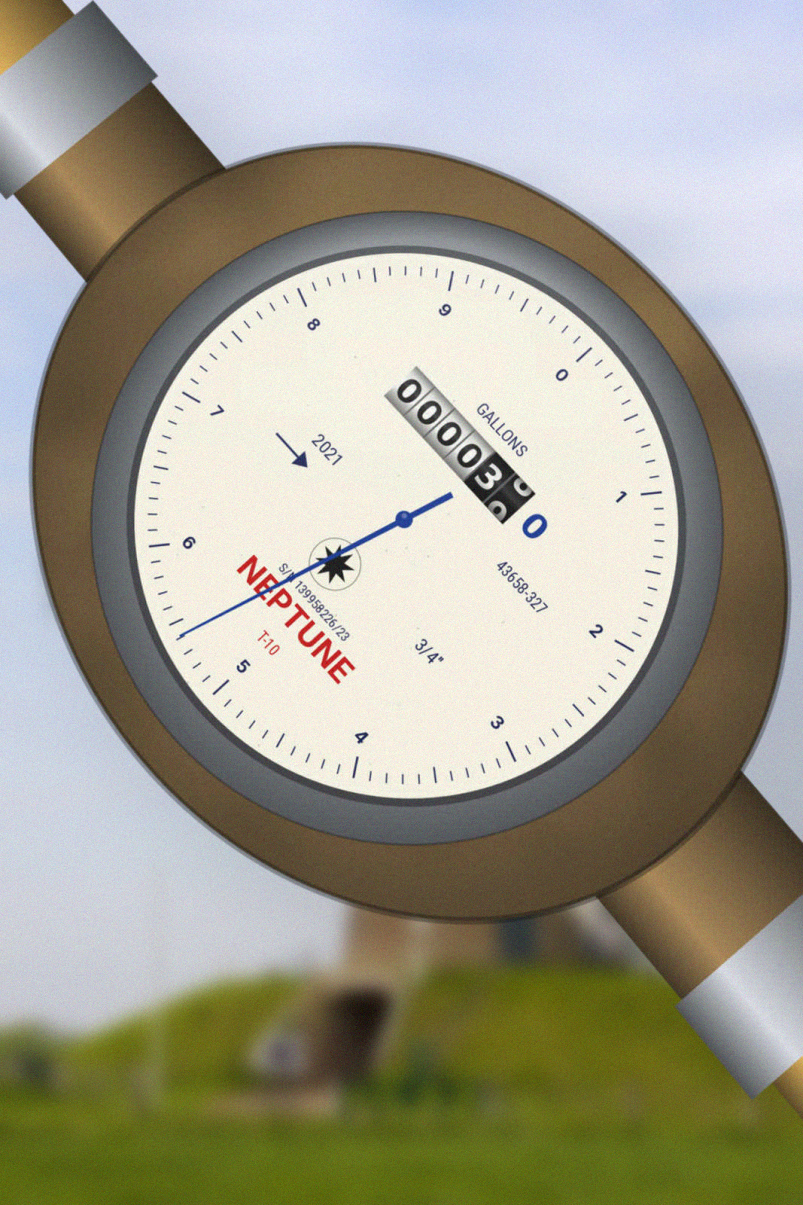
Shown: 385.4,gal
